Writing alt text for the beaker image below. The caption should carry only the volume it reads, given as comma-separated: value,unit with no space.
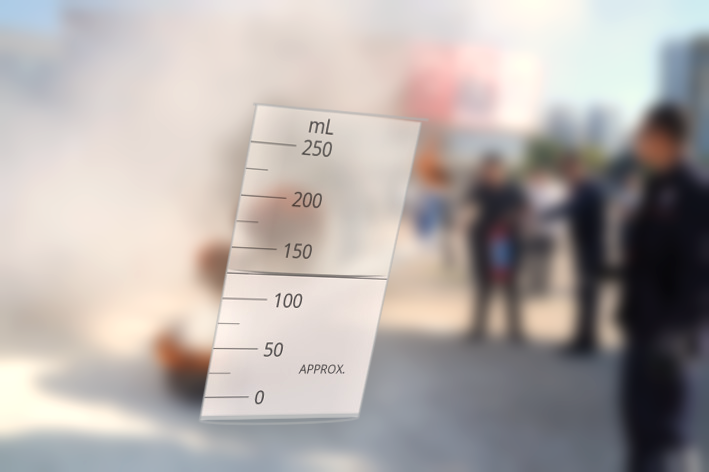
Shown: 125,mL
